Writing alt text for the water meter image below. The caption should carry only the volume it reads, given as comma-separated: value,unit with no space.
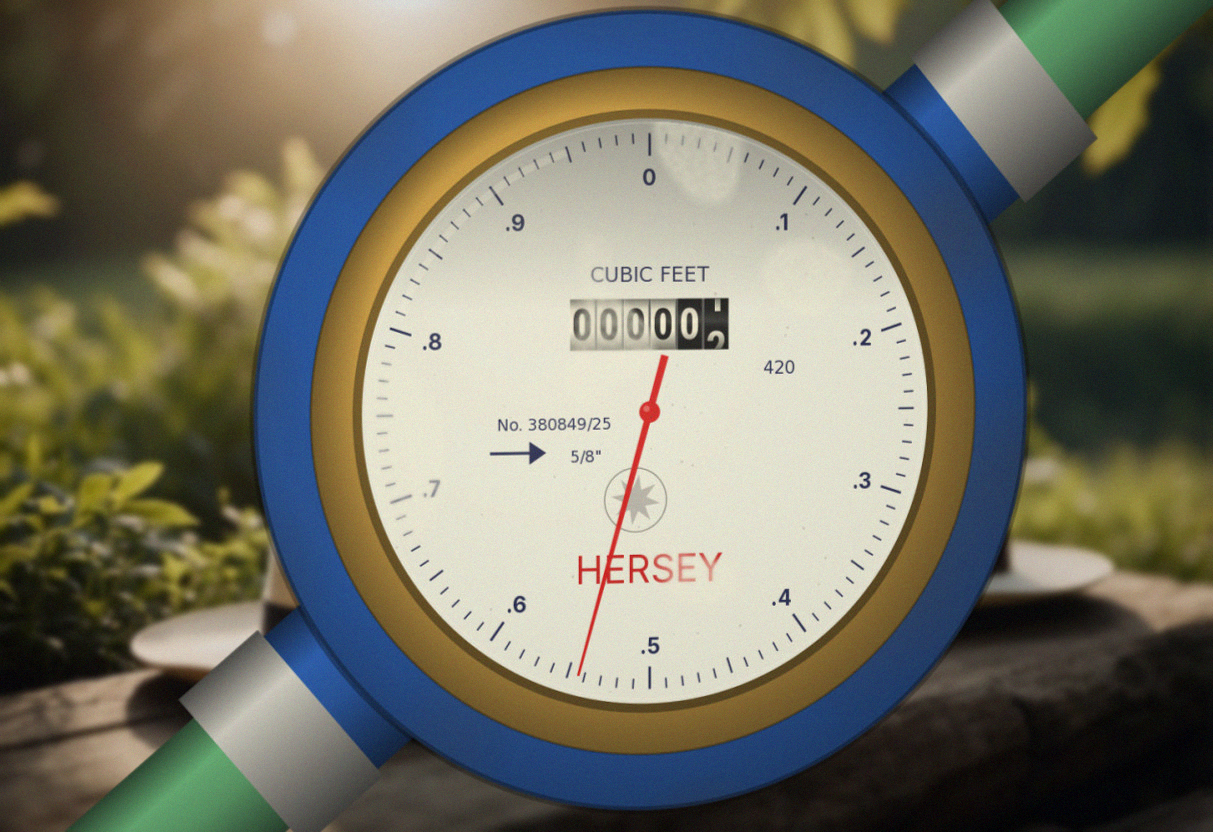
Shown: 1.54,ft³
